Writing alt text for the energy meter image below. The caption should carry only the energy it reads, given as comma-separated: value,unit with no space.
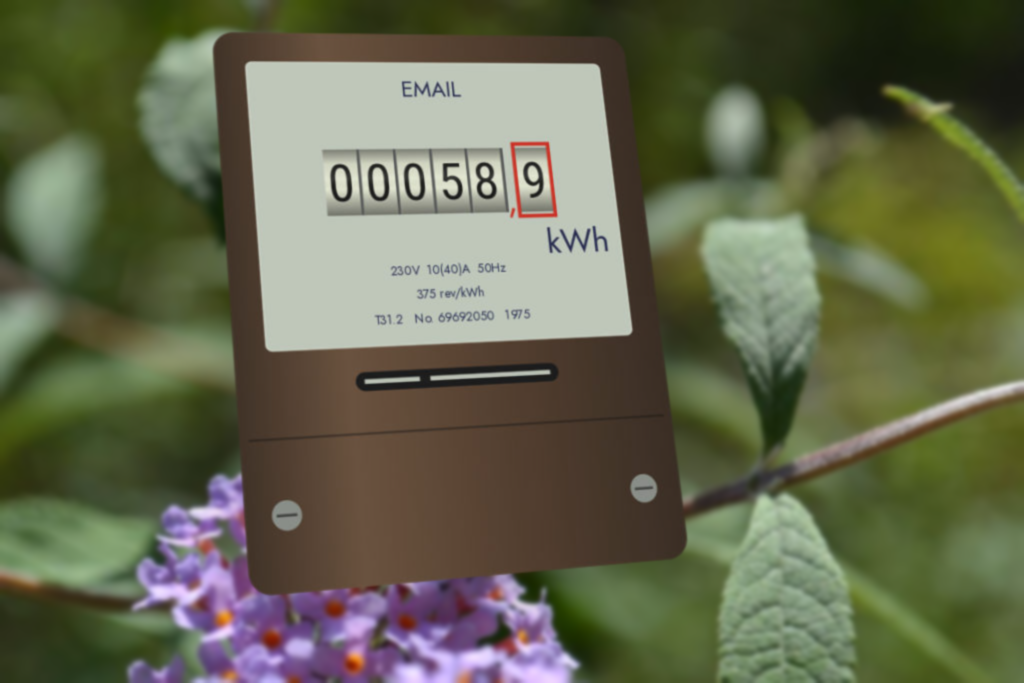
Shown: 58.9,kWh
